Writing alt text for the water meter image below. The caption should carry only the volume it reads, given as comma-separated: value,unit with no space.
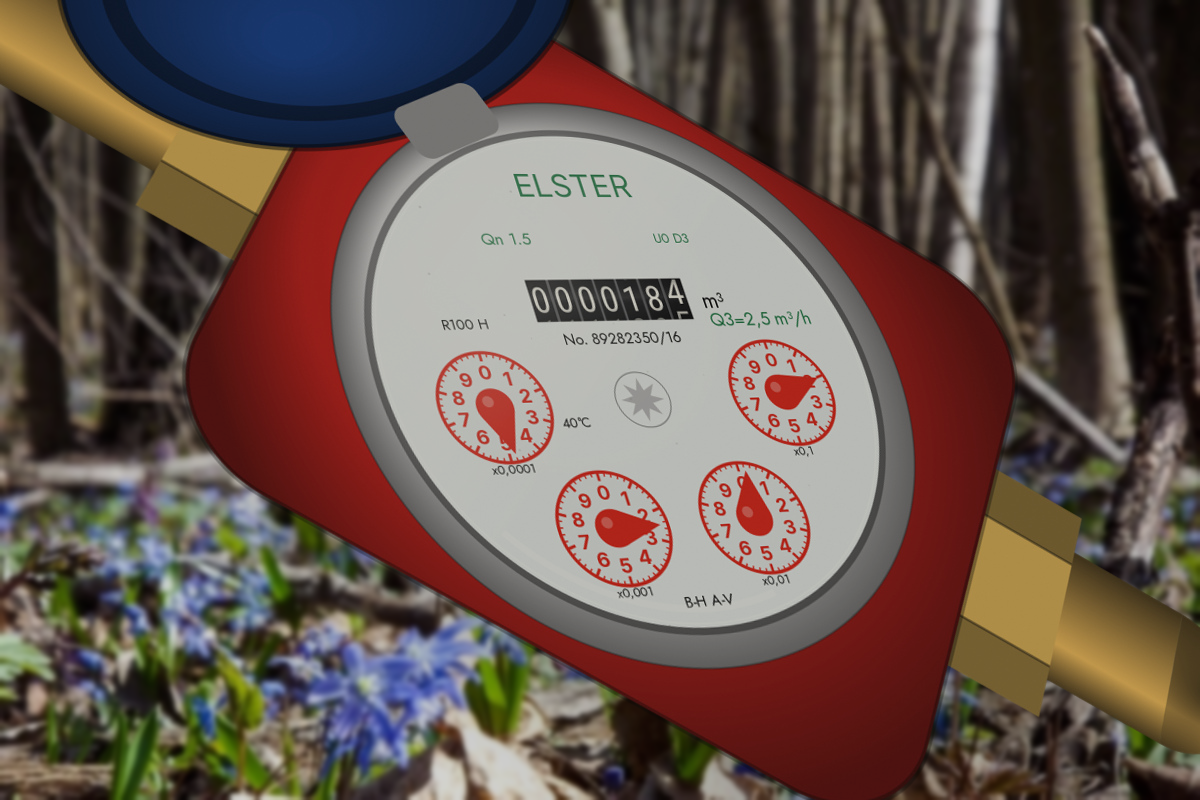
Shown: 184.2024,m³
